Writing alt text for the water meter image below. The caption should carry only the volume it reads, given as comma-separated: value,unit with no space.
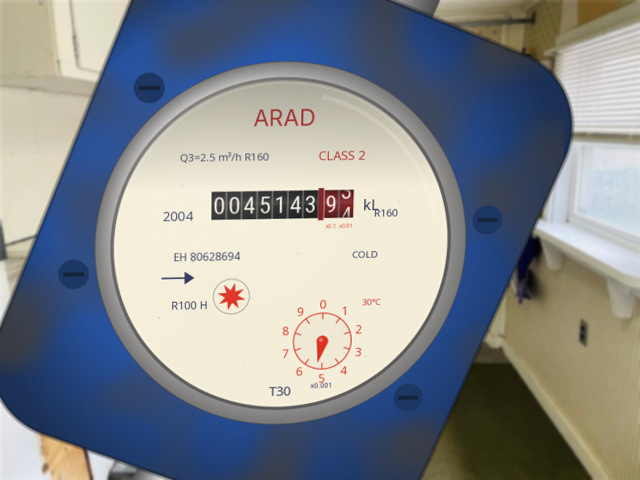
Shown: 45143.935,kL
